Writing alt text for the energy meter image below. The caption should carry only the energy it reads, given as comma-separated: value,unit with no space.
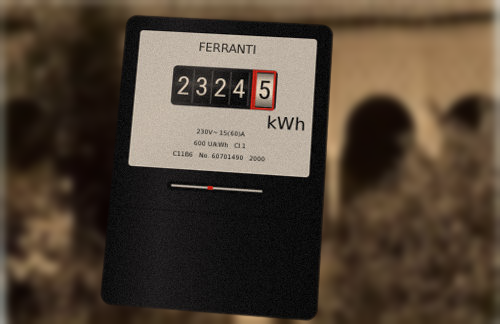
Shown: 2324.5,kWh
